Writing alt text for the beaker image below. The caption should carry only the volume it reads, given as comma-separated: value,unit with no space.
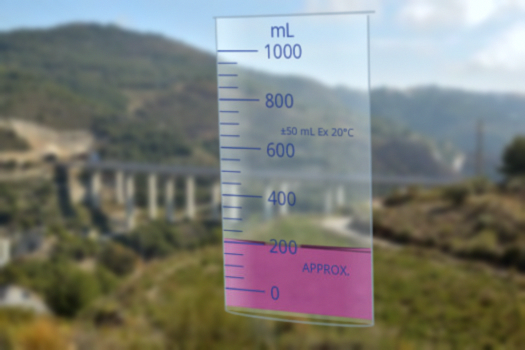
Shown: 200,mL
